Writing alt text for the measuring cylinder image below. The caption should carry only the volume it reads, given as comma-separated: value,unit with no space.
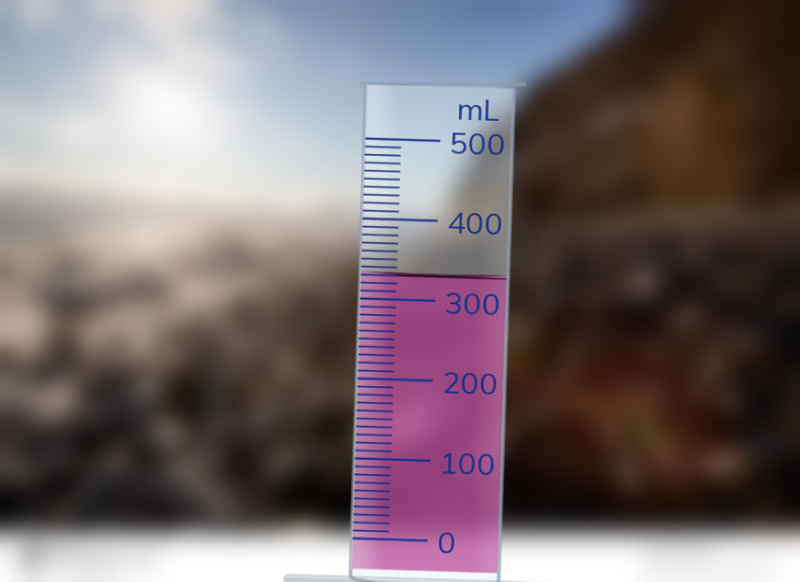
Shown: 330,mL
